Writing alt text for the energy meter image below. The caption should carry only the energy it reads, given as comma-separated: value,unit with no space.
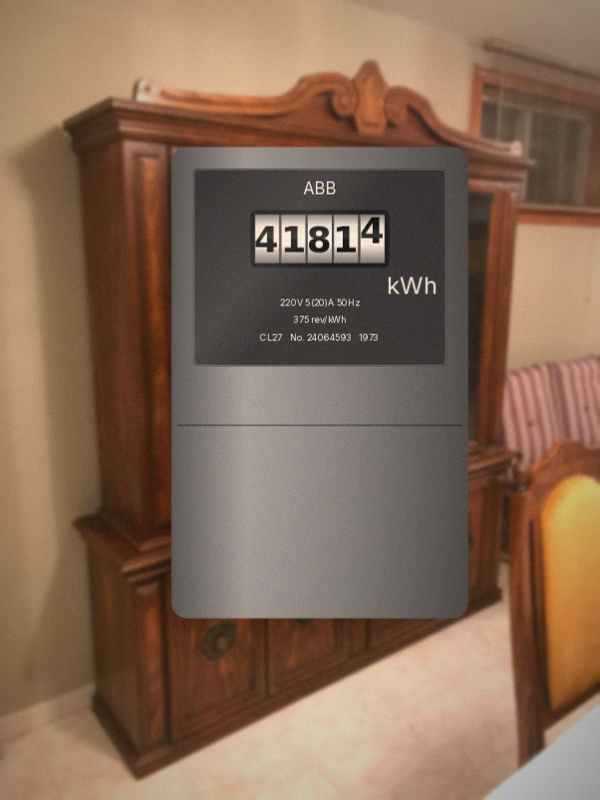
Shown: 41814,kWh
